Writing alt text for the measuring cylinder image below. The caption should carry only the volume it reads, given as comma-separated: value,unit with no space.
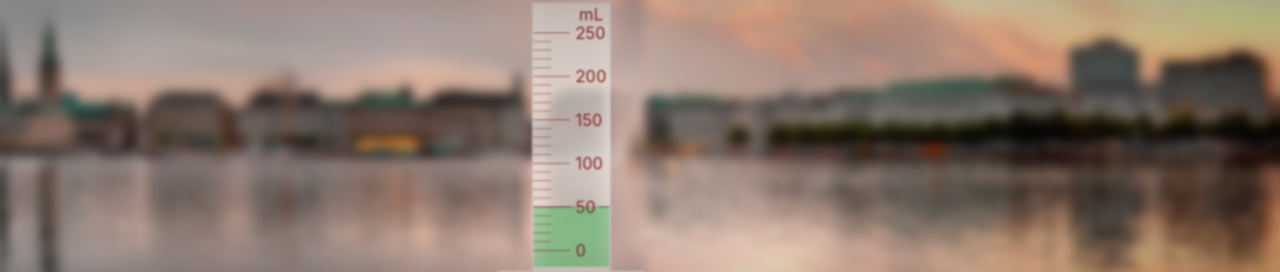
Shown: 50,mL
